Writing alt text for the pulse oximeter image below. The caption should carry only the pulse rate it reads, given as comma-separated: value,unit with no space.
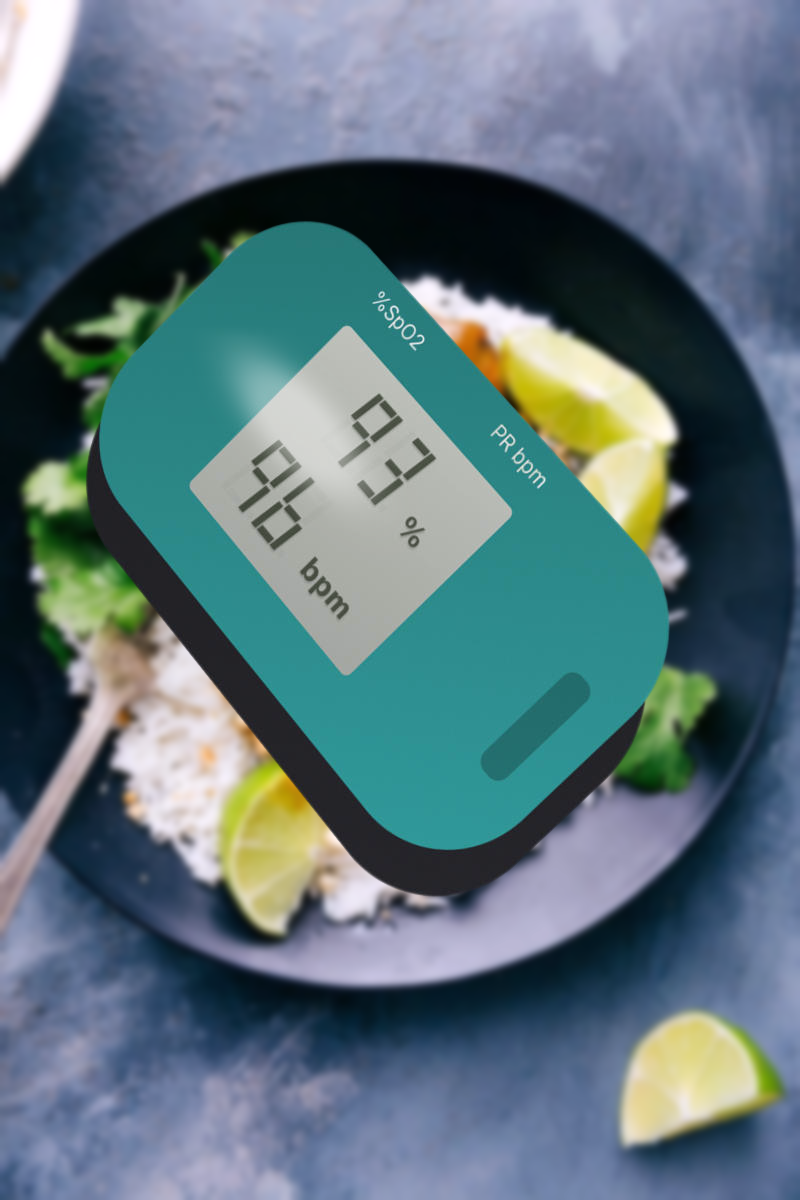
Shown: 96,bpm
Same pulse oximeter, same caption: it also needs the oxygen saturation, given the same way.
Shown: 93,%
